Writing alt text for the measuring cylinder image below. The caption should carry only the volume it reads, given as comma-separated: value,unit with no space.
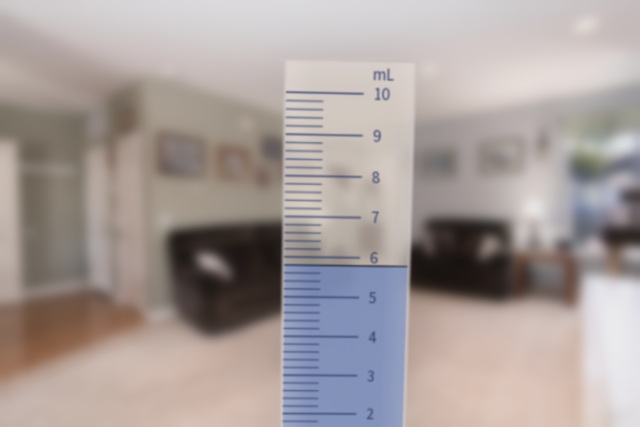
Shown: 5.8,mL
